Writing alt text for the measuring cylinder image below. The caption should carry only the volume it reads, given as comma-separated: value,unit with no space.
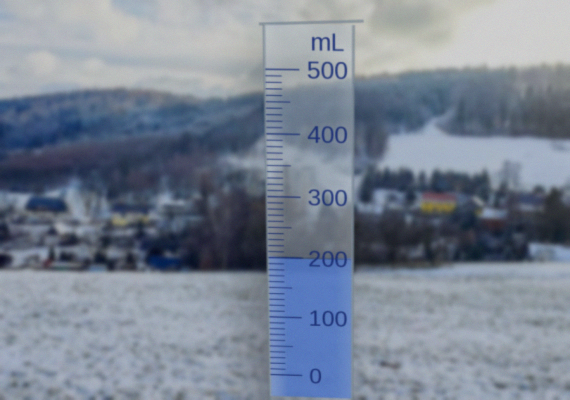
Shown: 200,mL
